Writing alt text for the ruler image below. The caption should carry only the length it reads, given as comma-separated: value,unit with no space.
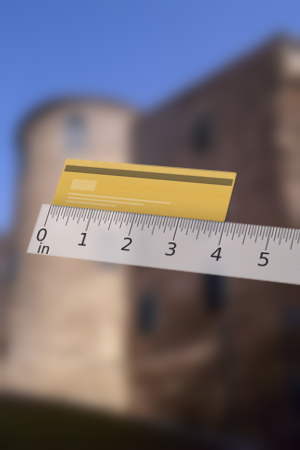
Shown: 4,in
